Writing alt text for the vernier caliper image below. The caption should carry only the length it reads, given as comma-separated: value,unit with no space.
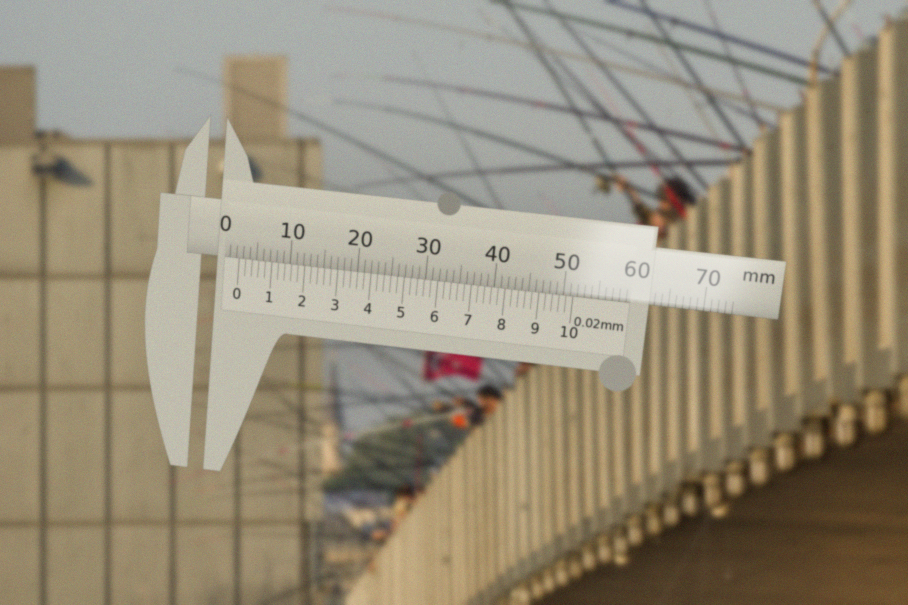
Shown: 2.4,mm
